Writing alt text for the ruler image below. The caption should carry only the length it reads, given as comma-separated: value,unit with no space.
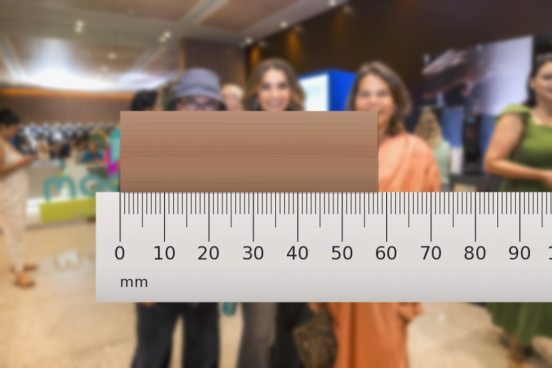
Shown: 58,mm
